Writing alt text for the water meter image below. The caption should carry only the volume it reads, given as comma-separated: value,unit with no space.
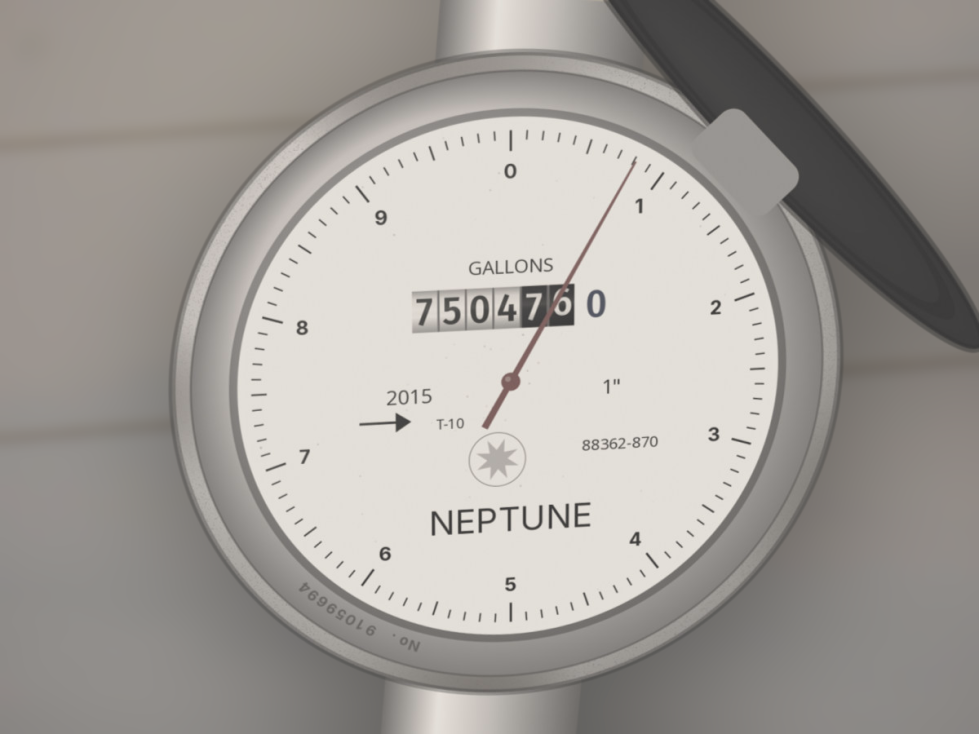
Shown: 7504760.8,gal
